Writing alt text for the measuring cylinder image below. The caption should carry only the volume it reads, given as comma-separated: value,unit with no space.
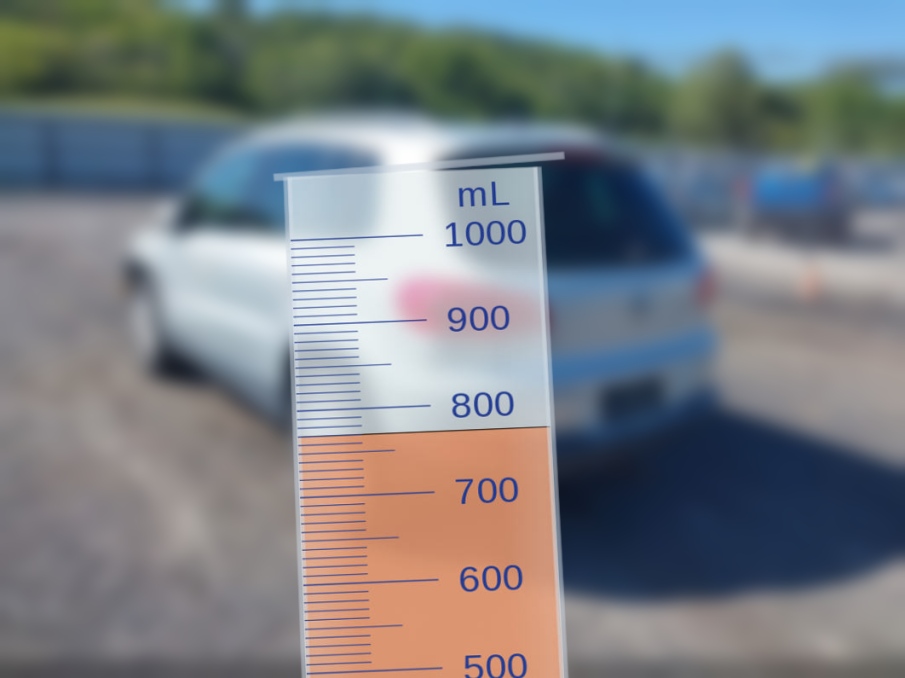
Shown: 770,mL
